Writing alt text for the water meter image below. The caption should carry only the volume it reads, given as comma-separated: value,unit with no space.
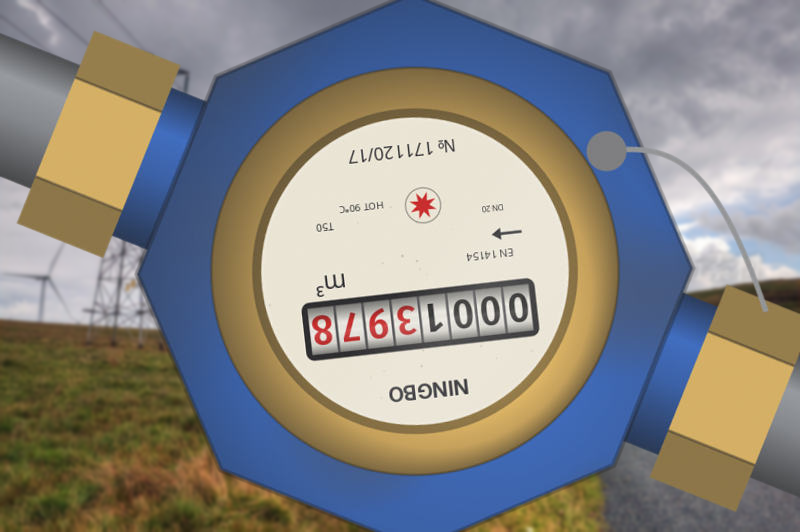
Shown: 1.3978,m³
